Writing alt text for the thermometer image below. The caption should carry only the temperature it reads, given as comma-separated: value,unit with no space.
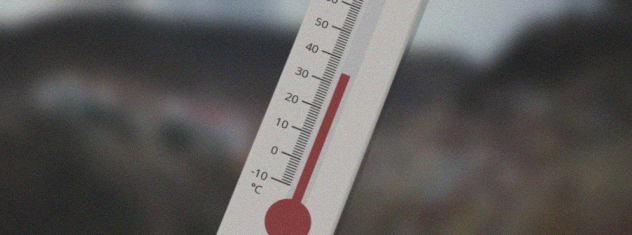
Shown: 35,°C
